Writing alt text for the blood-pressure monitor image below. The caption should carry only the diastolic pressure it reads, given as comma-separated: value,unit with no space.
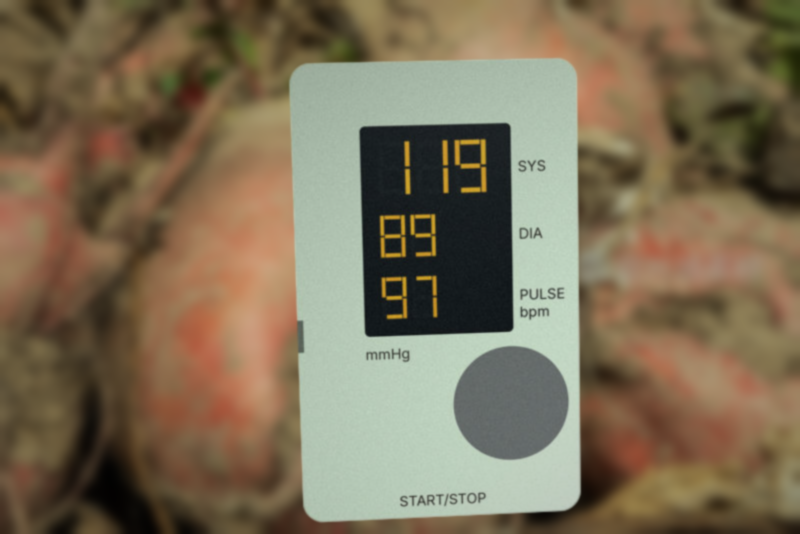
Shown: 89,mmHg
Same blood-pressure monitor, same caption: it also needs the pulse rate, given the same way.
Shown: 97,bpm
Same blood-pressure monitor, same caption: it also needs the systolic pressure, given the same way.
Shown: 119,mmHg
